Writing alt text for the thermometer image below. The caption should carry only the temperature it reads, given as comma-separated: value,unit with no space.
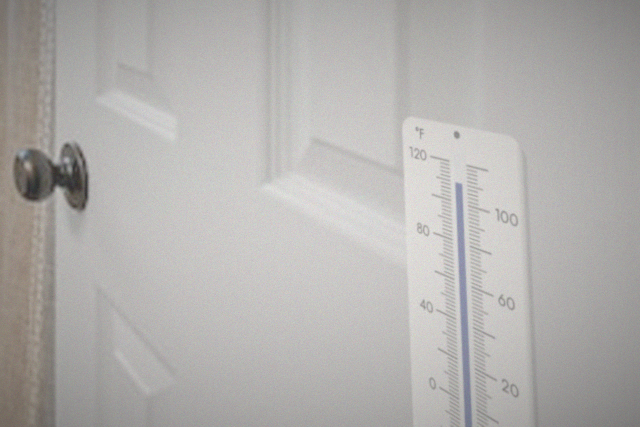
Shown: 110,°F
